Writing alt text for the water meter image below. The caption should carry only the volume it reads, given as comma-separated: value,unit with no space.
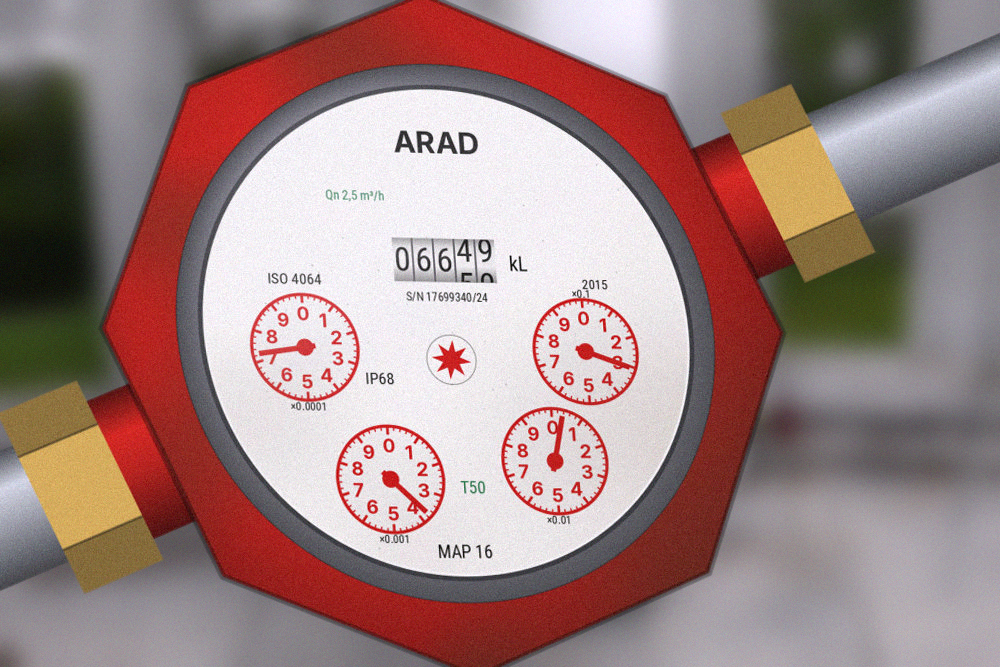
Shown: 6649.3037,kL
